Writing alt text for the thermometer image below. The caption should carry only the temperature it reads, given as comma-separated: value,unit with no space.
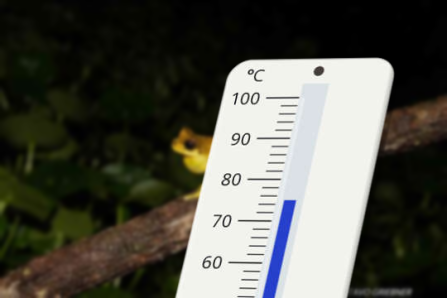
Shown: 75,°C
